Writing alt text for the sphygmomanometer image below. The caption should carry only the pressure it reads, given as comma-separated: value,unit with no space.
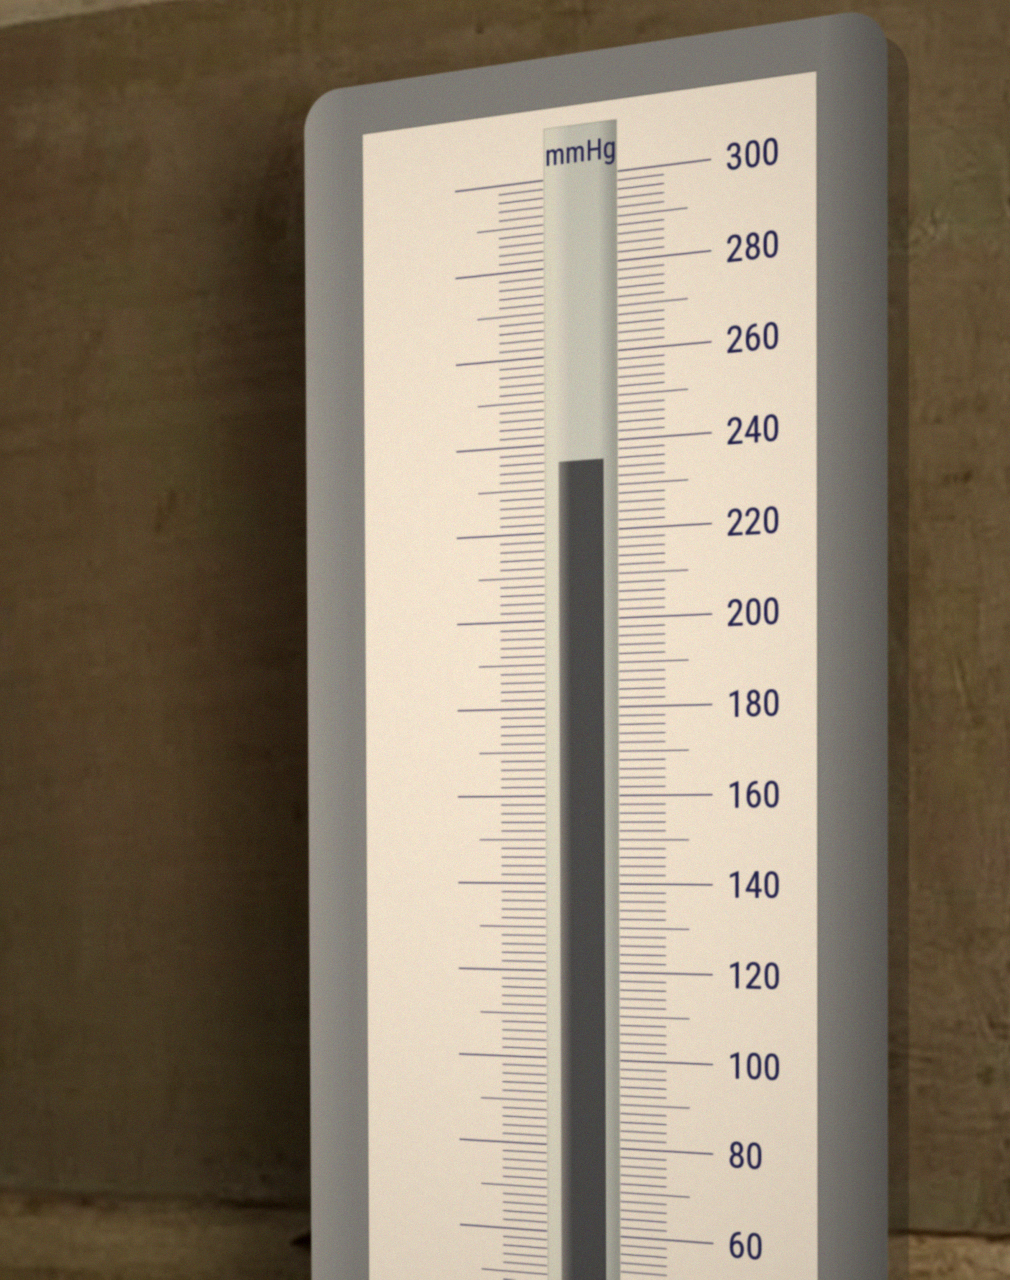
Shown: 236,mmHg
